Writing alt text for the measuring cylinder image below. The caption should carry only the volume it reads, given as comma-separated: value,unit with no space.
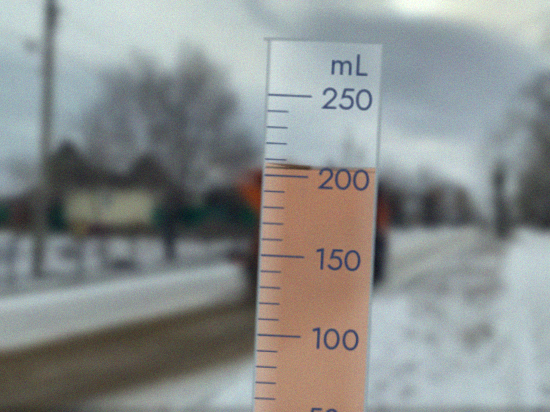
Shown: 205,mL
